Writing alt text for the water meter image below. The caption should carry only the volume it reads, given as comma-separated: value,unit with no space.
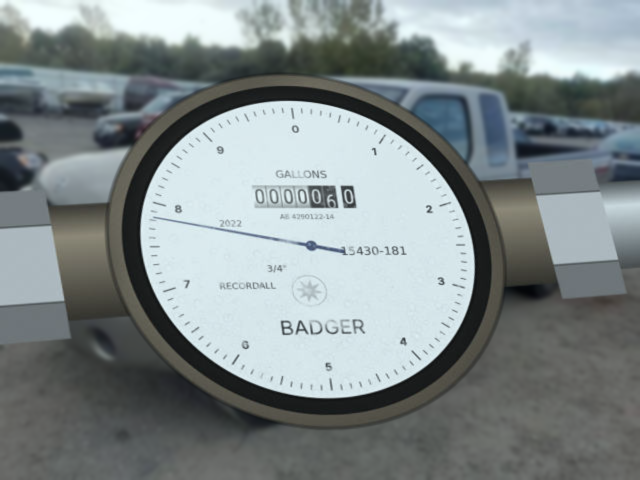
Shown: 57.8,gal
